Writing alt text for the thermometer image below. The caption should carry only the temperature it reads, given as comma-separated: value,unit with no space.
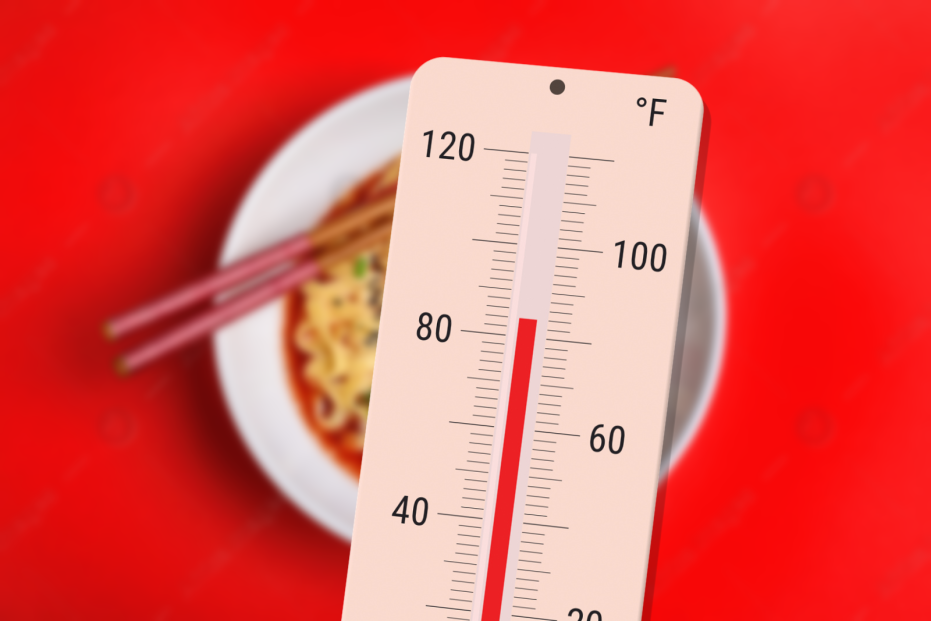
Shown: 84,°F
